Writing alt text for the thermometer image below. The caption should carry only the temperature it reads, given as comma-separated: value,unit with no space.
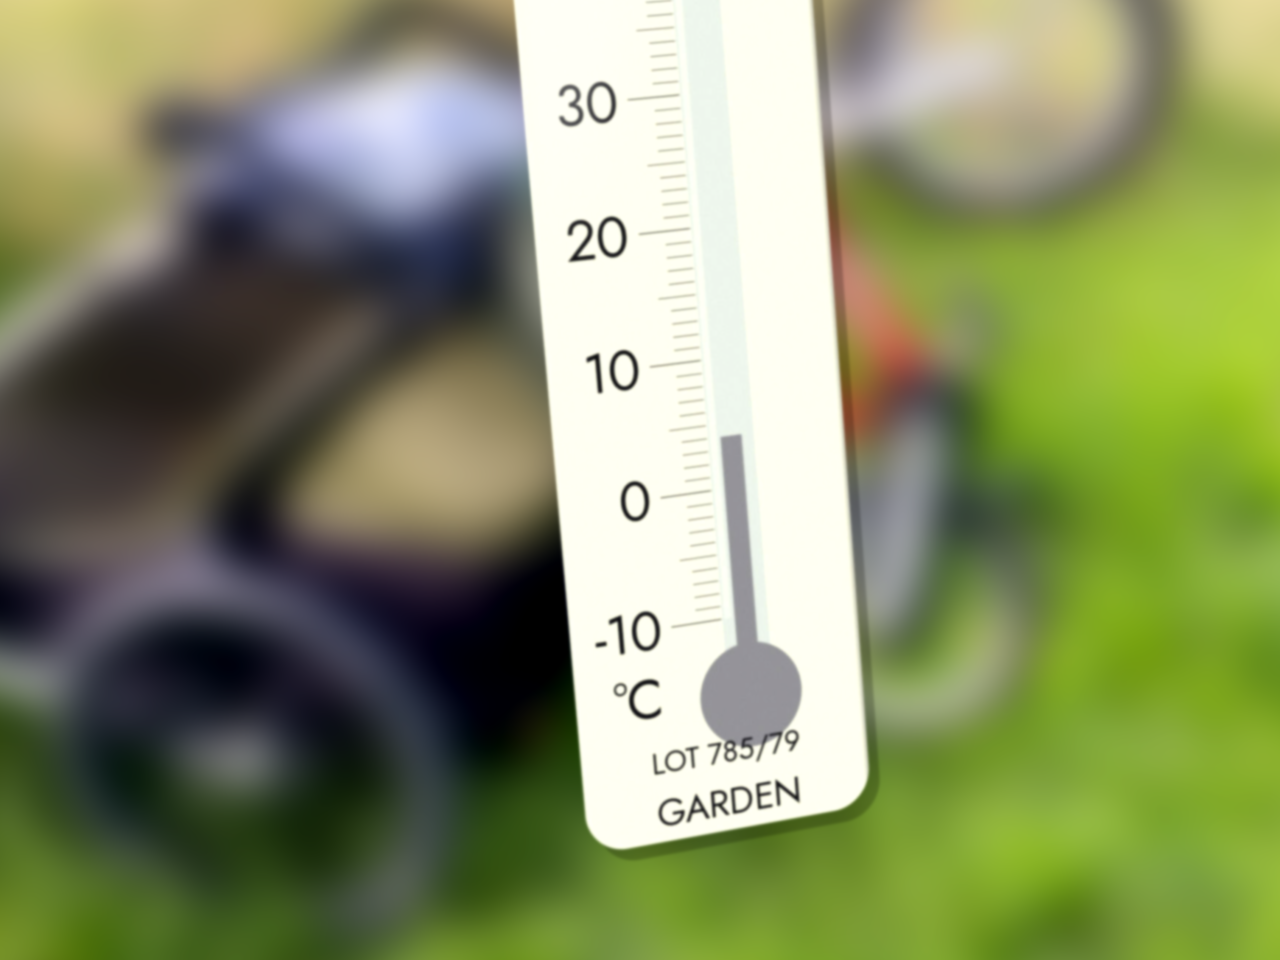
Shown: 4,°C
